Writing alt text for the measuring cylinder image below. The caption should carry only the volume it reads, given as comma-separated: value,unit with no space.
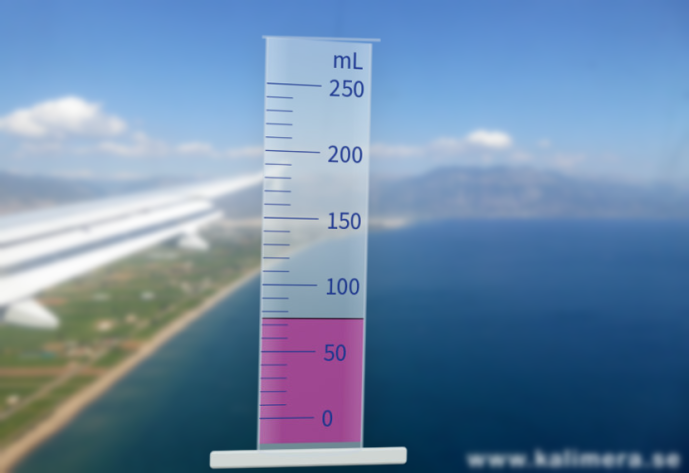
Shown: 75,mL
